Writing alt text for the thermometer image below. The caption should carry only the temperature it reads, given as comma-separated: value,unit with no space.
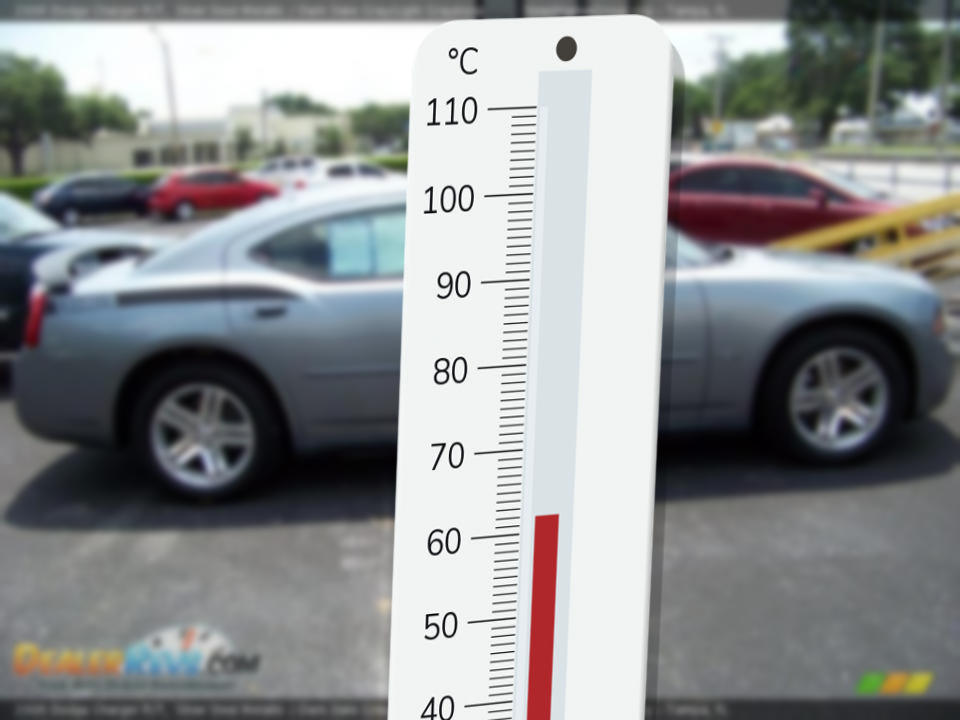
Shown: 62,°C
